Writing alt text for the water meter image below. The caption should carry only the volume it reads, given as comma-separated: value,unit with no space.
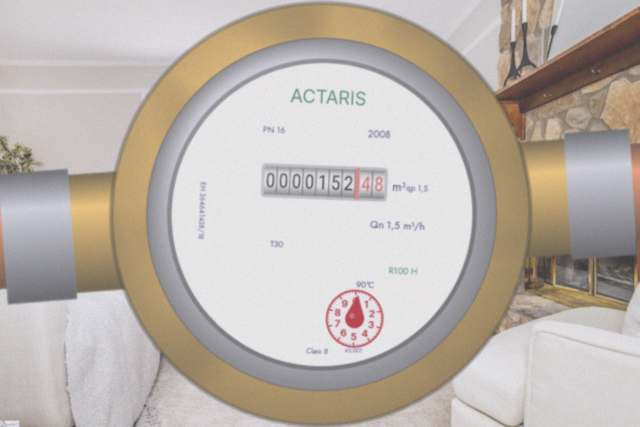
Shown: 152.480,m³
